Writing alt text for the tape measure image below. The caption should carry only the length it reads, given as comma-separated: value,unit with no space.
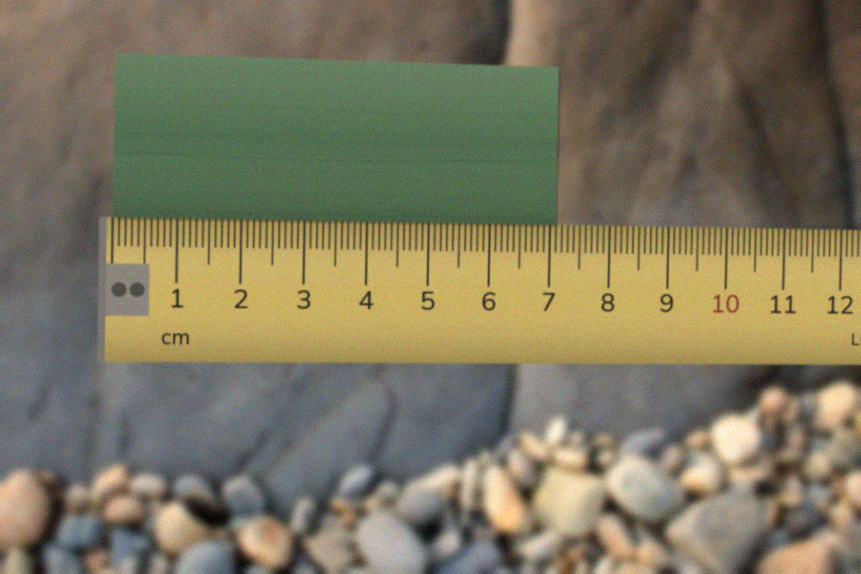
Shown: 7.1,cm
